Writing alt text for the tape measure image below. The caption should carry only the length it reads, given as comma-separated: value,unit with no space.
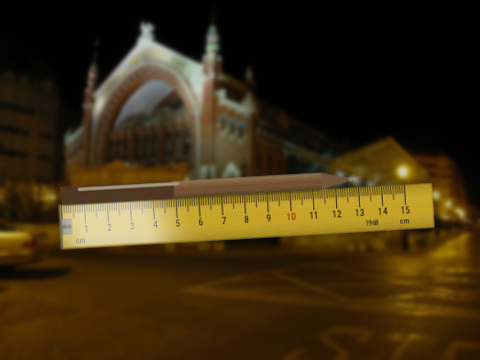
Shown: 13,cm
